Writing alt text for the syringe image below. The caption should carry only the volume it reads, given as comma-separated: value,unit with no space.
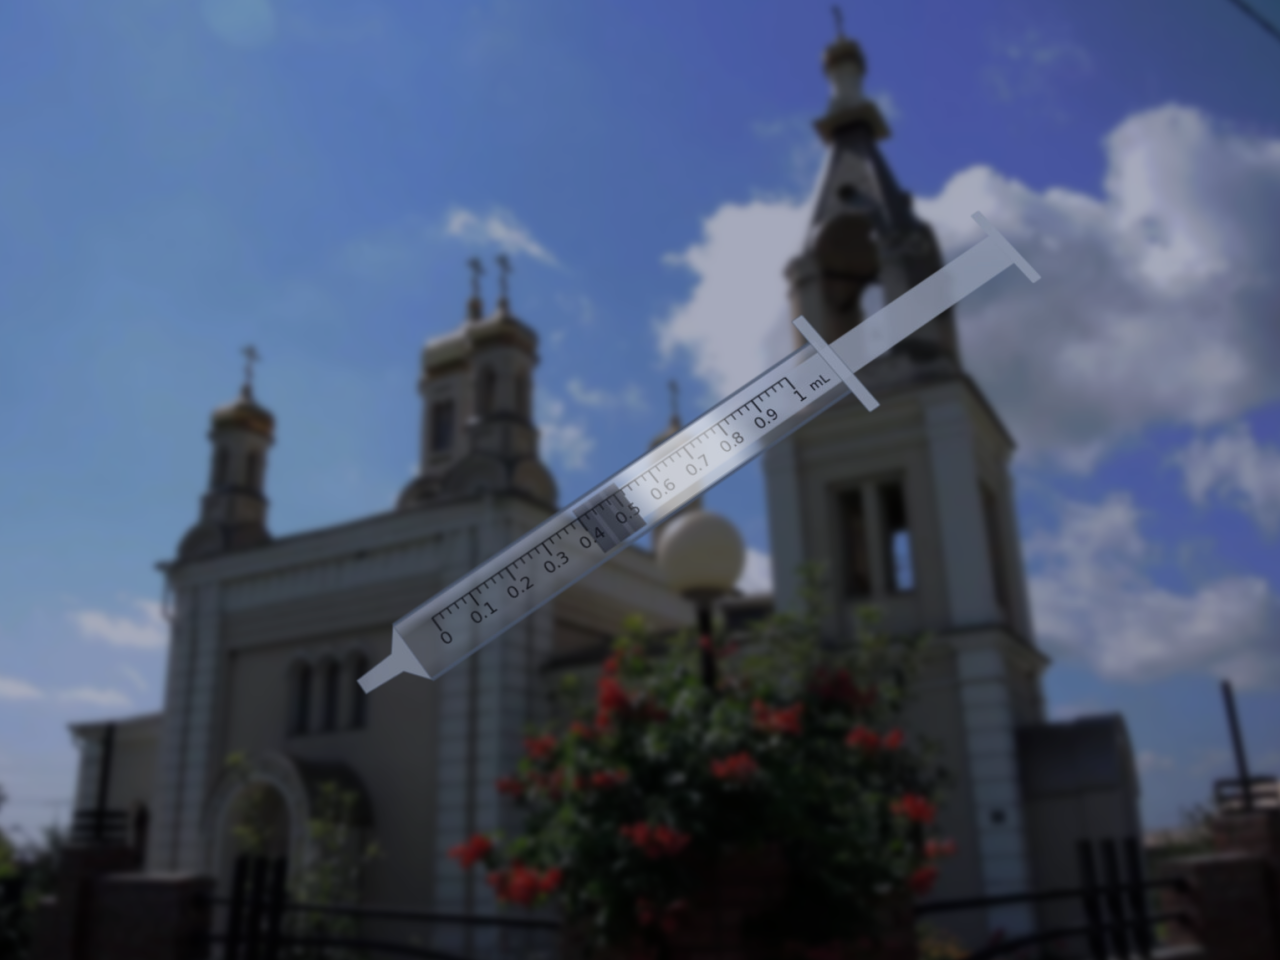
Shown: 0.4,mL
